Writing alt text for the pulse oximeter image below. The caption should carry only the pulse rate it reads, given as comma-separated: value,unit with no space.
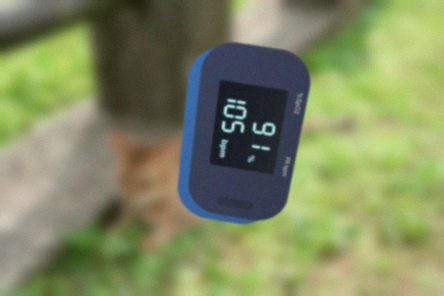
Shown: 105,bpm
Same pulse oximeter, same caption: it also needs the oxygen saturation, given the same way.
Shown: 91,%
